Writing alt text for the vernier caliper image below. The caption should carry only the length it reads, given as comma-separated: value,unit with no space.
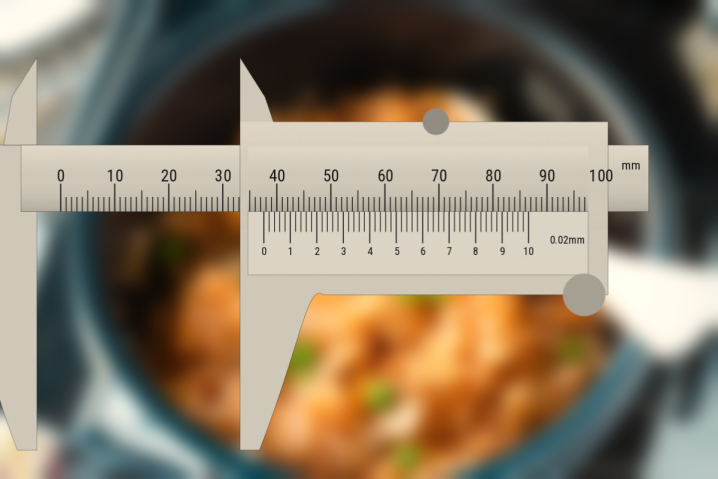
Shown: 37.6,mm
